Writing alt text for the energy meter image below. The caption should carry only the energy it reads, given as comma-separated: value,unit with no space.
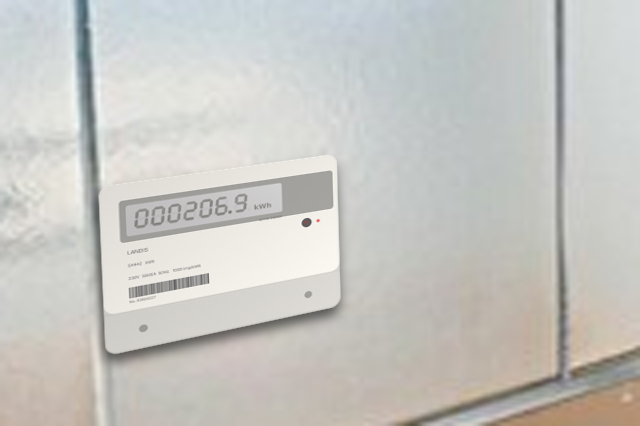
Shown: 206.9,kWh
